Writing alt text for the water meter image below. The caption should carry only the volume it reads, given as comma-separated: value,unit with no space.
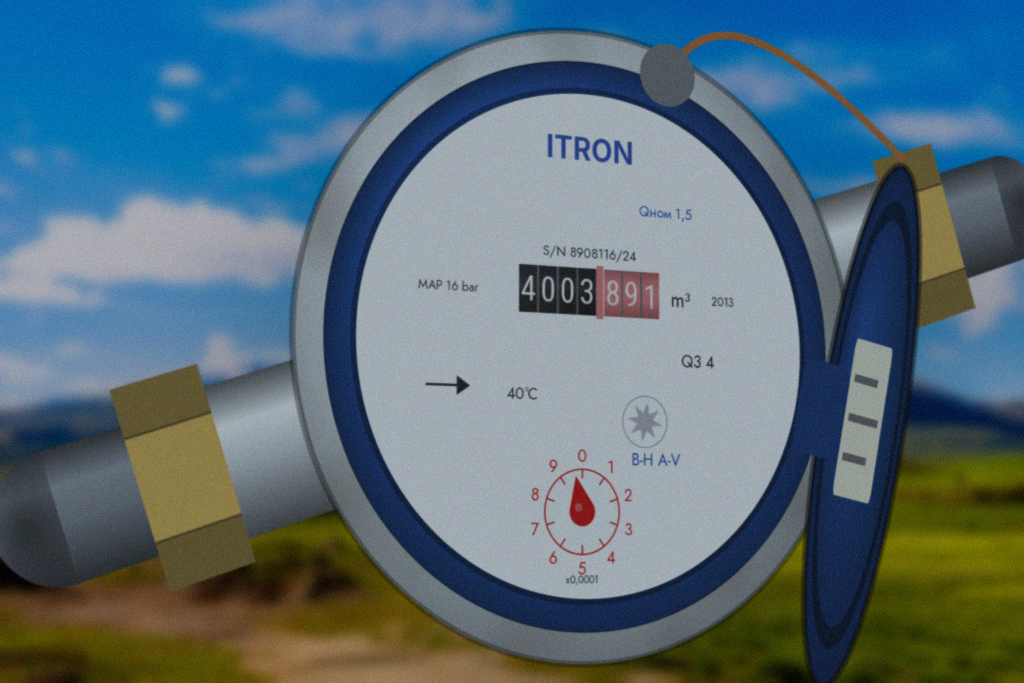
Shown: 4003.8909,m³
